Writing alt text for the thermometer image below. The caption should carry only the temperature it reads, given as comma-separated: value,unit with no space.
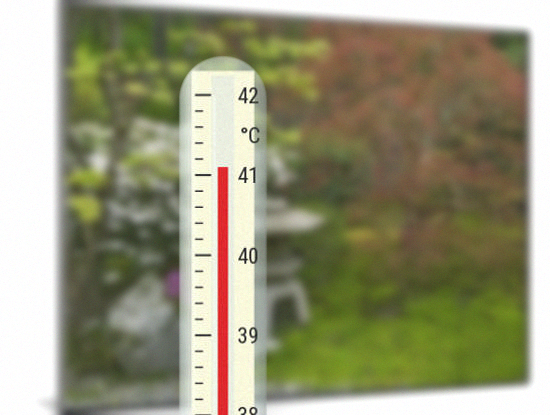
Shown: 41.1,°C
